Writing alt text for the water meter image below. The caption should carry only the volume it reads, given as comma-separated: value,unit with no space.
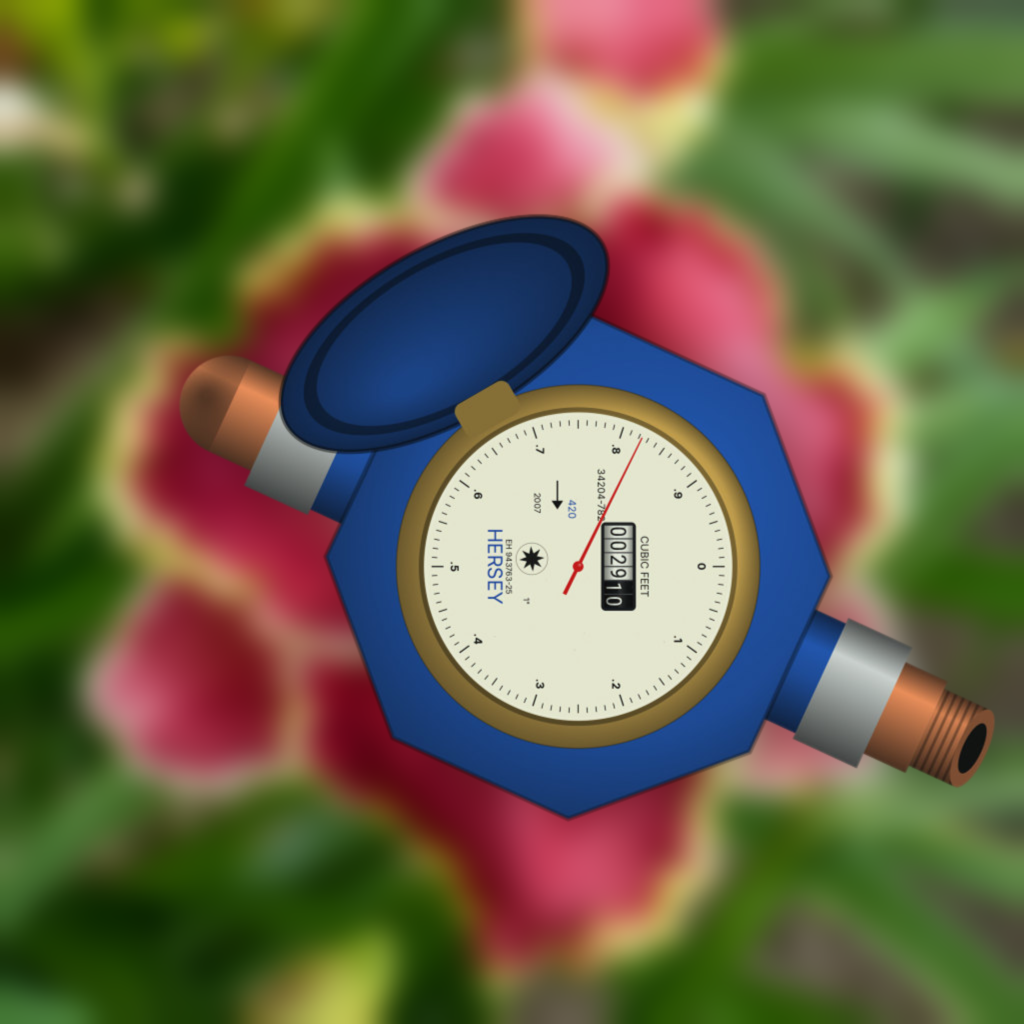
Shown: 2909.82,ft³
